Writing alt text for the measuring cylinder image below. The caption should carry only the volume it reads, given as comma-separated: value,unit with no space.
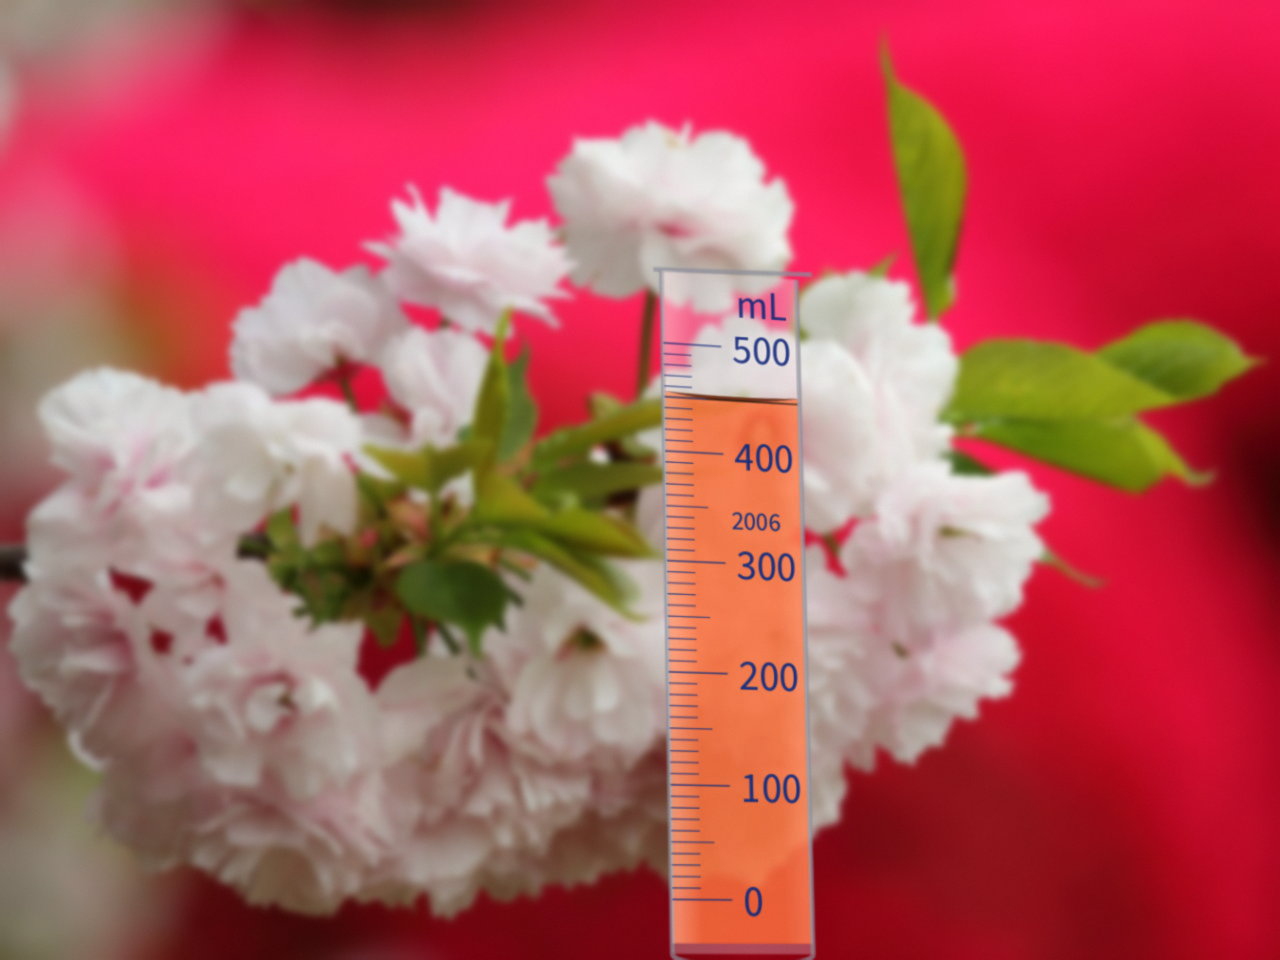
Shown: 450,mL
